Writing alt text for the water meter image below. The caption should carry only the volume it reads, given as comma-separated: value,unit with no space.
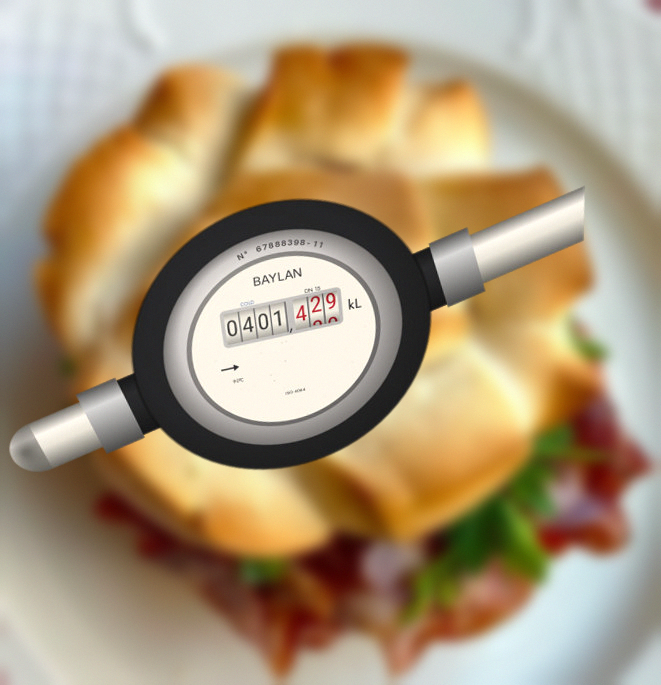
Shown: 401.429,kL
